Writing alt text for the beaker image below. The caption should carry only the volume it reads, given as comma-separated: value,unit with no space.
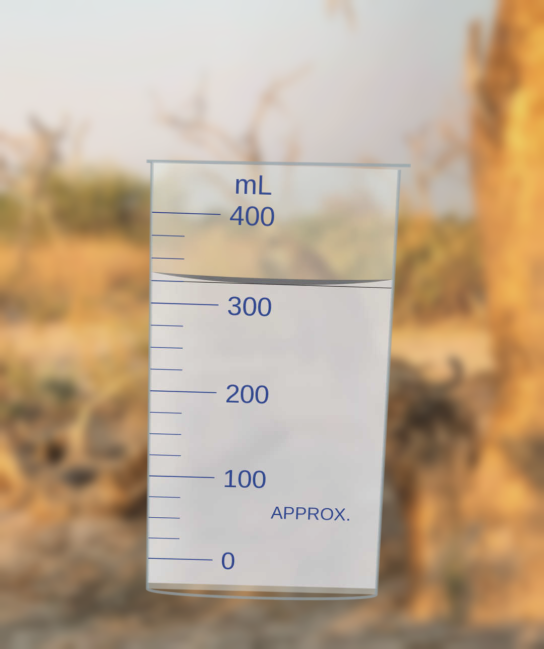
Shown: 325,mL
